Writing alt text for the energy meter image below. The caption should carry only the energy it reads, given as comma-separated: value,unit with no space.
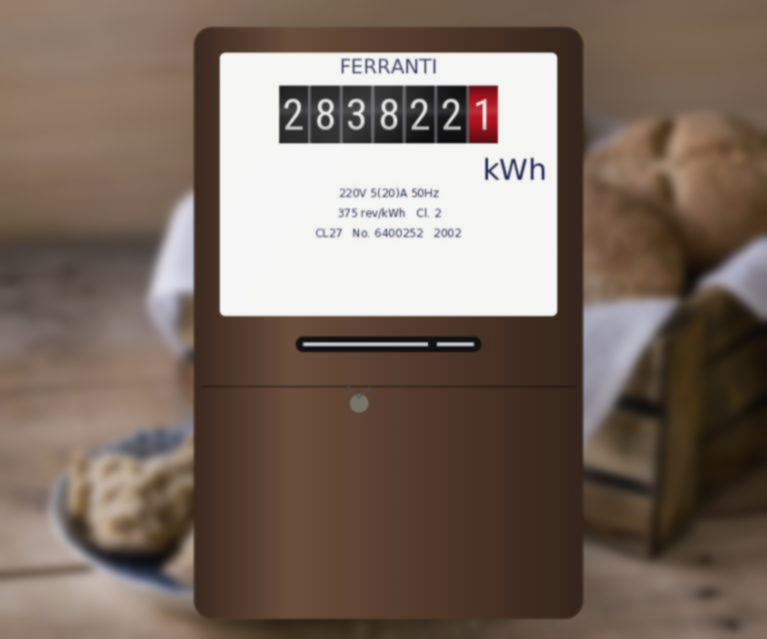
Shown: 283822.1,kWh
